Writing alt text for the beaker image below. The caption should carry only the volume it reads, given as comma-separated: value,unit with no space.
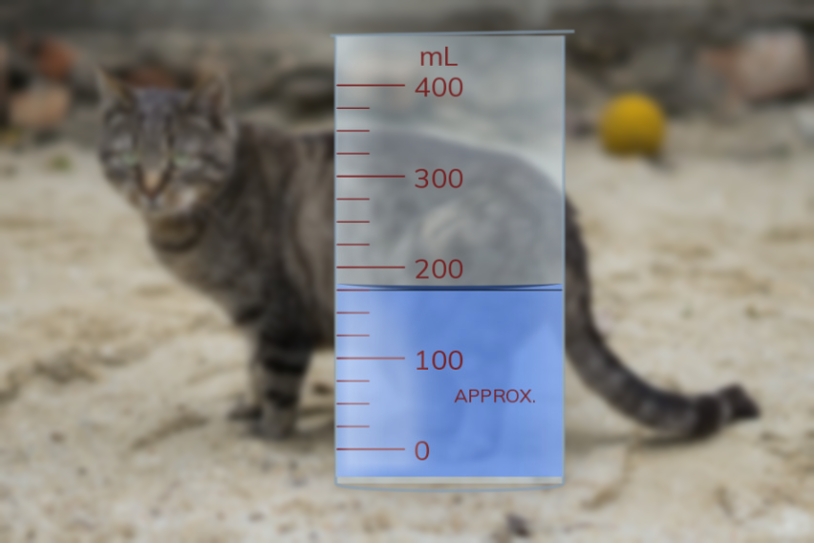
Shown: 175,mL
